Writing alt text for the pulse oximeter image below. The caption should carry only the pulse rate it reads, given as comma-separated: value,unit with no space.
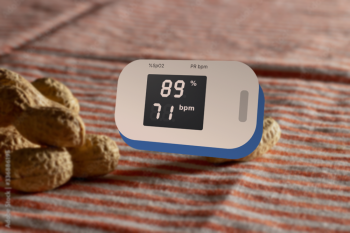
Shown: 71,bpm
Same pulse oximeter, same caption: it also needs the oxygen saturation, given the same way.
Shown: 89,%
